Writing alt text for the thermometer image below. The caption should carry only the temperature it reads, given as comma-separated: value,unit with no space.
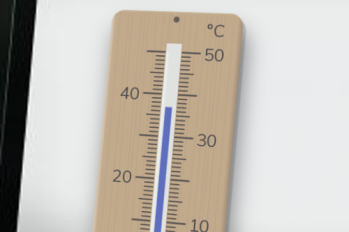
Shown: 37,°C
